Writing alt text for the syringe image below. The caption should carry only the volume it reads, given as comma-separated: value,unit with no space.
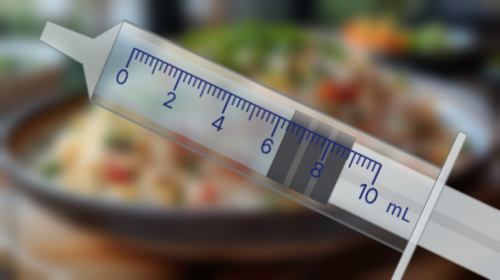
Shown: 6.4,mL
